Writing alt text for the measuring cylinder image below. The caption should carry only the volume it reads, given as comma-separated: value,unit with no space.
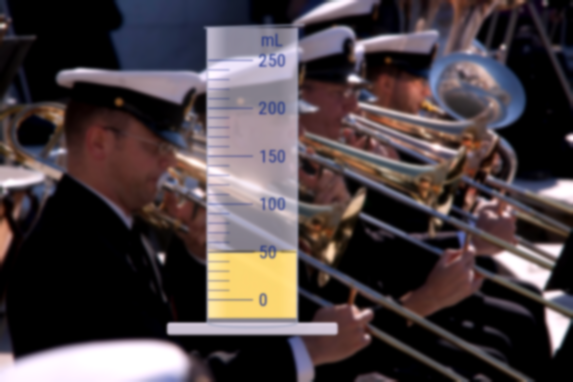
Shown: 50,mL
